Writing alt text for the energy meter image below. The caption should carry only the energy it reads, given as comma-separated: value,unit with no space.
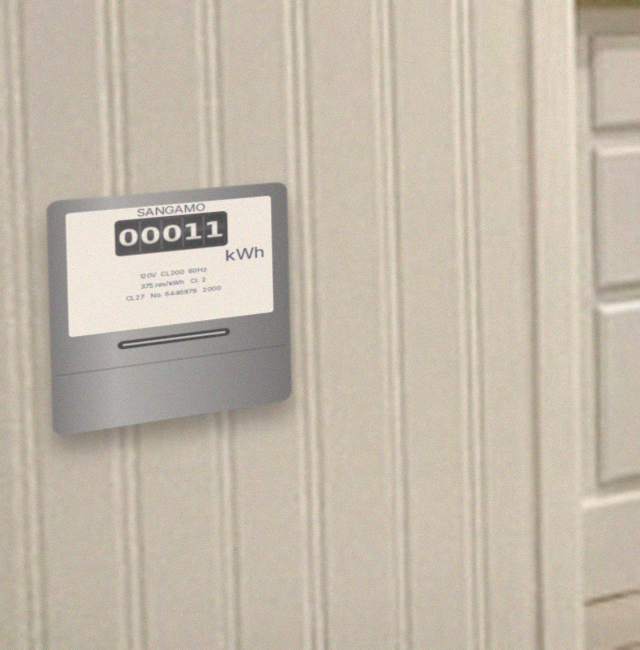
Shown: 11,kWh
